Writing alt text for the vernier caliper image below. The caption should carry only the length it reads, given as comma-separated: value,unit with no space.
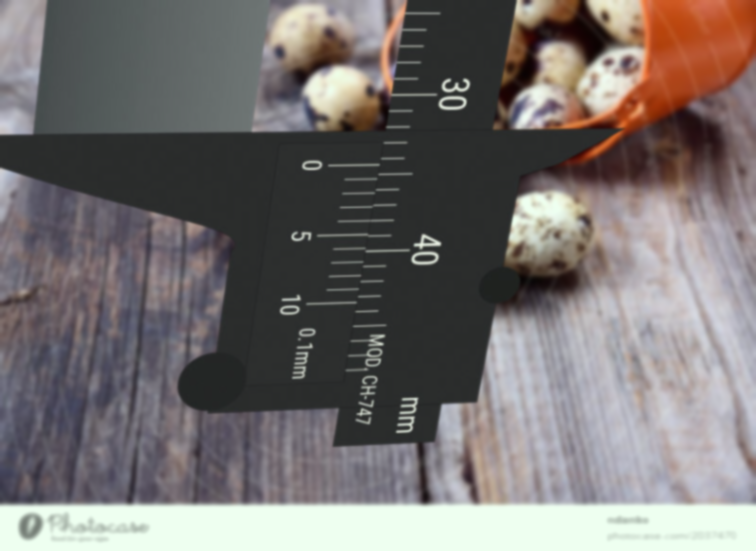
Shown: 34.4,mm
